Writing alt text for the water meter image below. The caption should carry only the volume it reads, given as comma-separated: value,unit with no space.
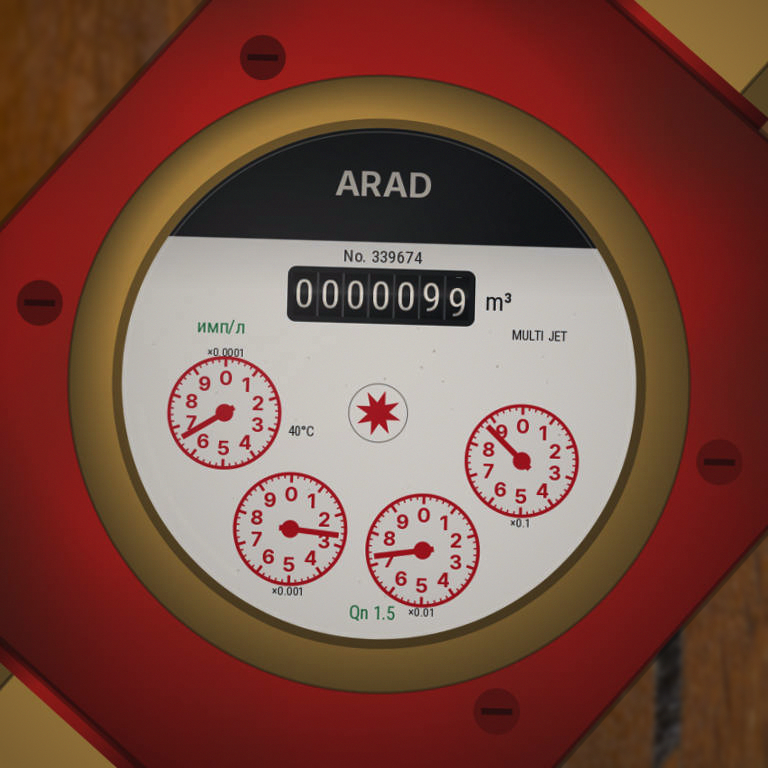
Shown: 98.8726,m³
